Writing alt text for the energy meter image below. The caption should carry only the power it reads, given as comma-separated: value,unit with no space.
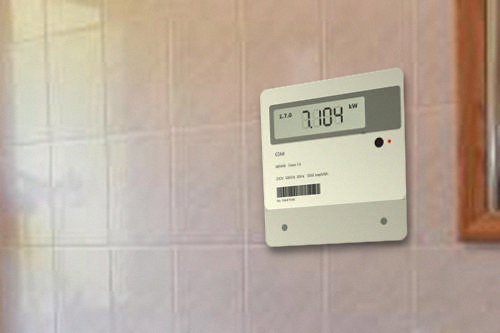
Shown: 7.104,kW
